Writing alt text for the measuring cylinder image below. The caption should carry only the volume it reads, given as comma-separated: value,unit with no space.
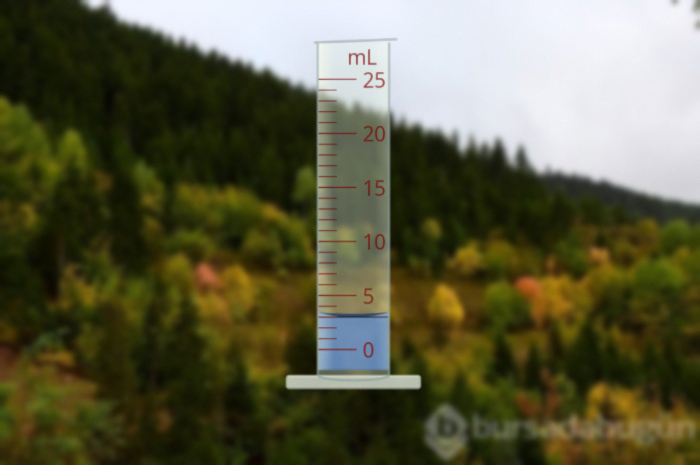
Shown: 3,mL
